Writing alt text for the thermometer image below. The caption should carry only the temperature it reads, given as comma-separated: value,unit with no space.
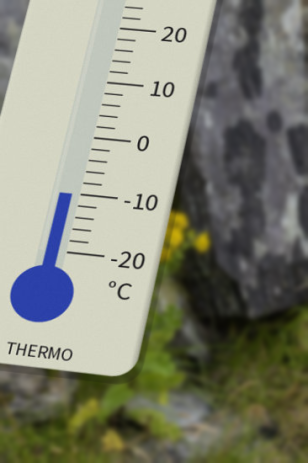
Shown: -10,°C
